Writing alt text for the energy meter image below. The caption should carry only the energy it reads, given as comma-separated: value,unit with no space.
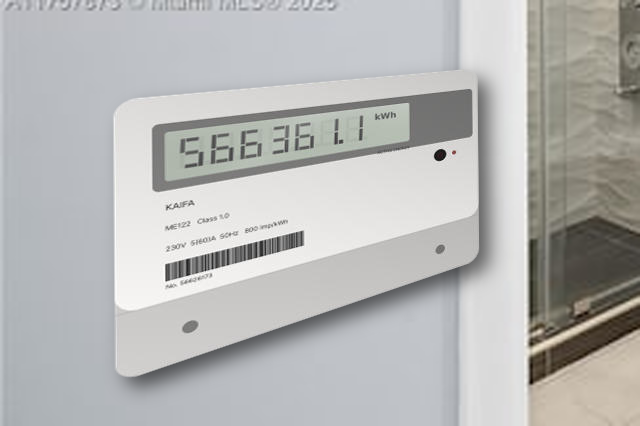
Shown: 566361.1,kWh
